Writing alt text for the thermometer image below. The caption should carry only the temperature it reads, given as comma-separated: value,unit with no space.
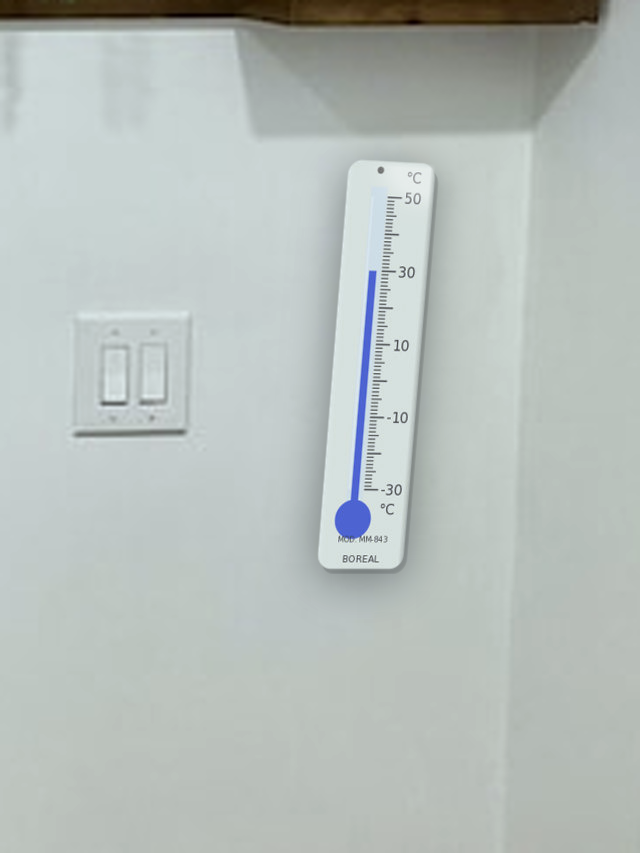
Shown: 30,°C
